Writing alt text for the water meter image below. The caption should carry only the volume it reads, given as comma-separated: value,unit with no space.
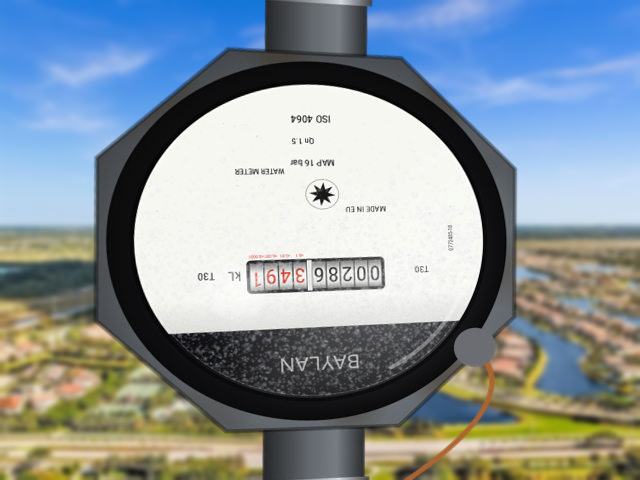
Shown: 286.3491,kL
